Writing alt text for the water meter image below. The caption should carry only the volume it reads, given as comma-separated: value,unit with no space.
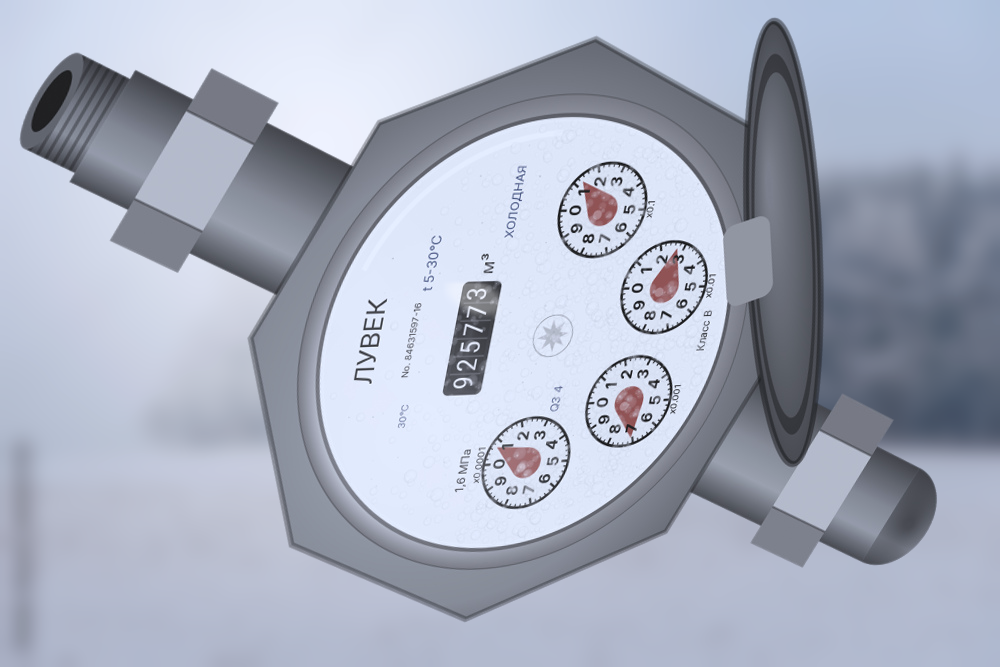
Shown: 925773.1270,m³
